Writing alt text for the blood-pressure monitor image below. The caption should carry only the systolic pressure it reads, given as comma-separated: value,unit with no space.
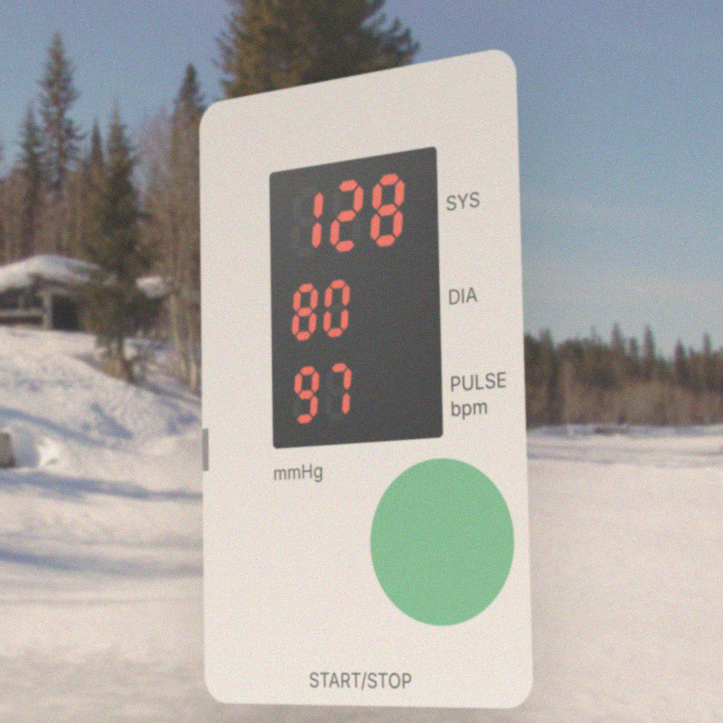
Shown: 128,mmHg
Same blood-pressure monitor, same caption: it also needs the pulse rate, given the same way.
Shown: 97,bpm
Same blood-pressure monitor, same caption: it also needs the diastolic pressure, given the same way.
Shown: 80,mmHg
